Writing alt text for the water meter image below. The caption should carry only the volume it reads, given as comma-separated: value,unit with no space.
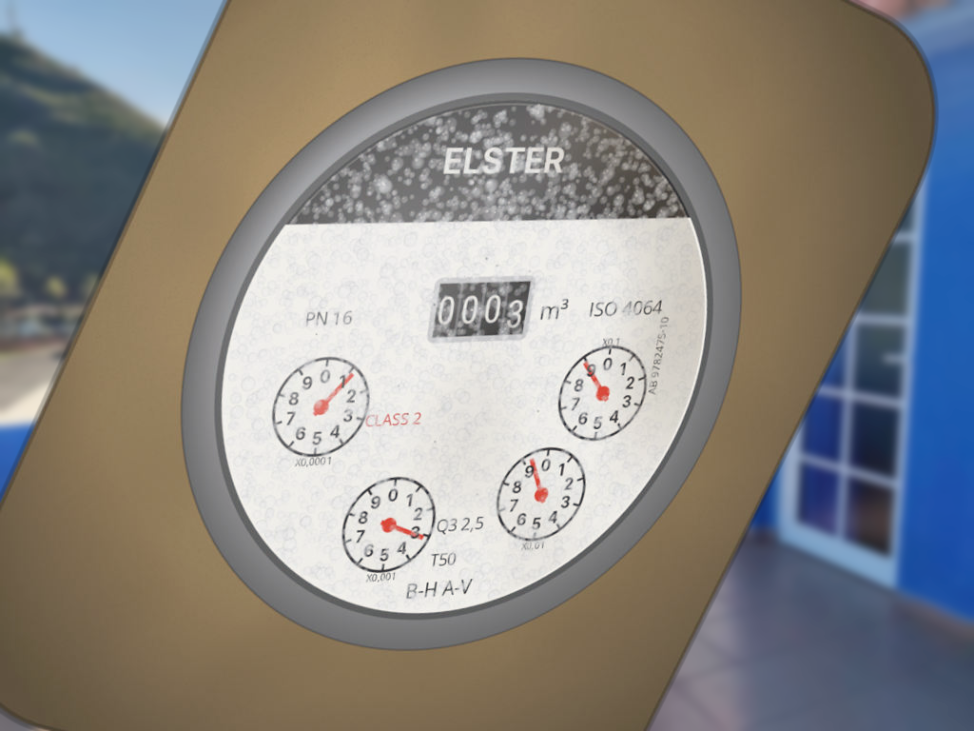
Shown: 2.8931,m³
